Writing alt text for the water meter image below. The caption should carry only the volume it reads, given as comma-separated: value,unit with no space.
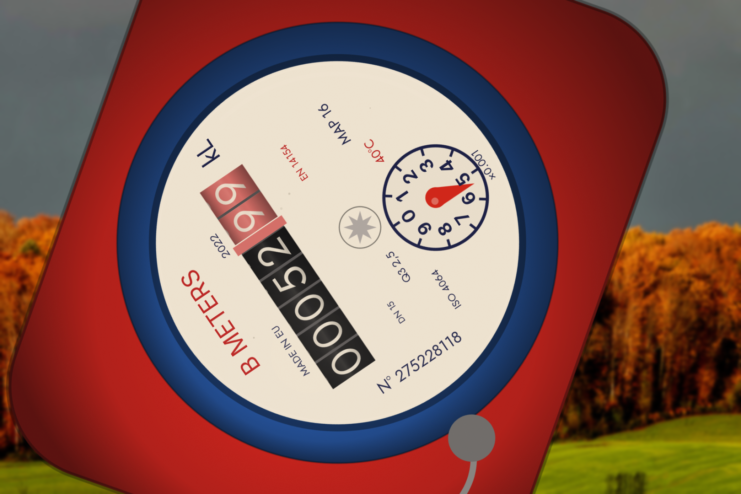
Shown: 52.995,kL
